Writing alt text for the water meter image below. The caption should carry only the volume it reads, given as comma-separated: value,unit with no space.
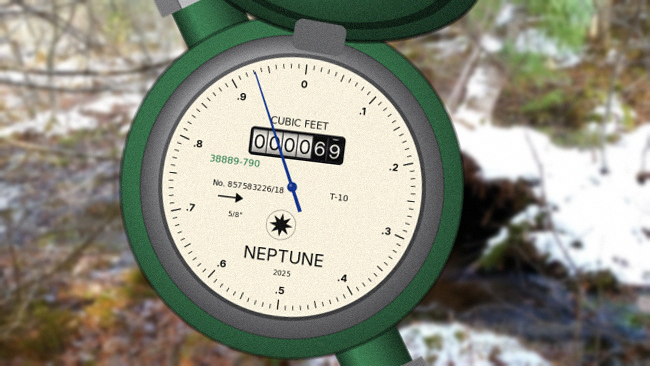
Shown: 68.93,ft³
